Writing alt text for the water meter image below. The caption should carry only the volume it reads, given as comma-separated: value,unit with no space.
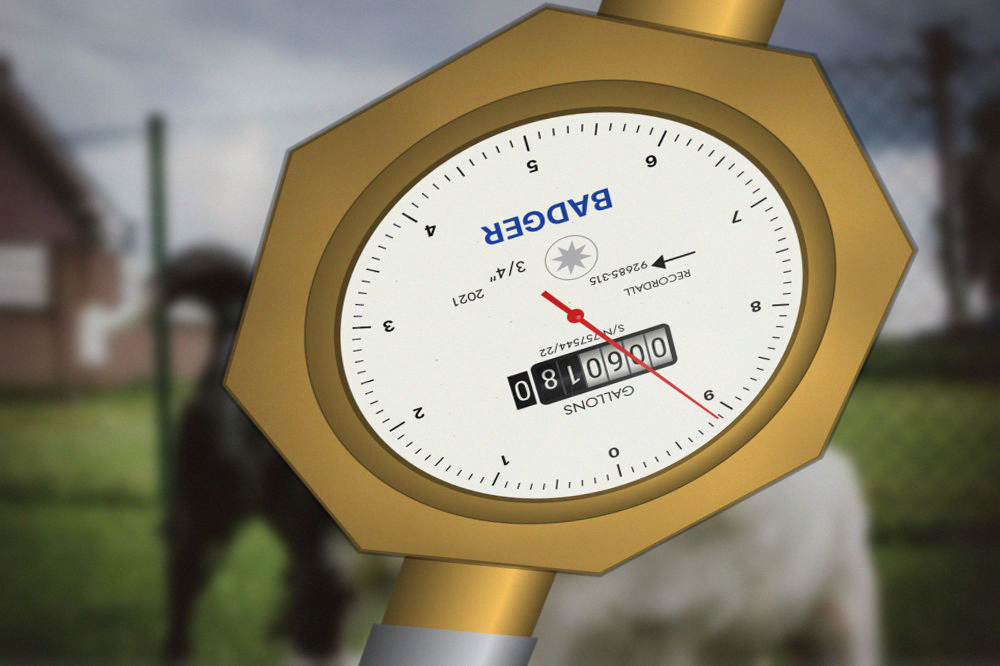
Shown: 60179.1,gal
